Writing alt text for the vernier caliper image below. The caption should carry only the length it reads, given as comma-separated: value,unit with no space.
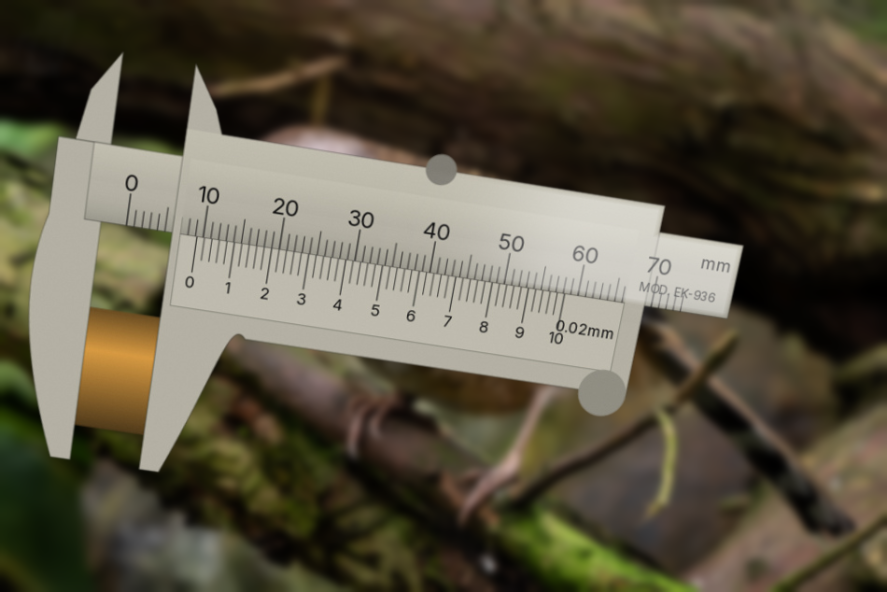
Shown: 9.2,mm
